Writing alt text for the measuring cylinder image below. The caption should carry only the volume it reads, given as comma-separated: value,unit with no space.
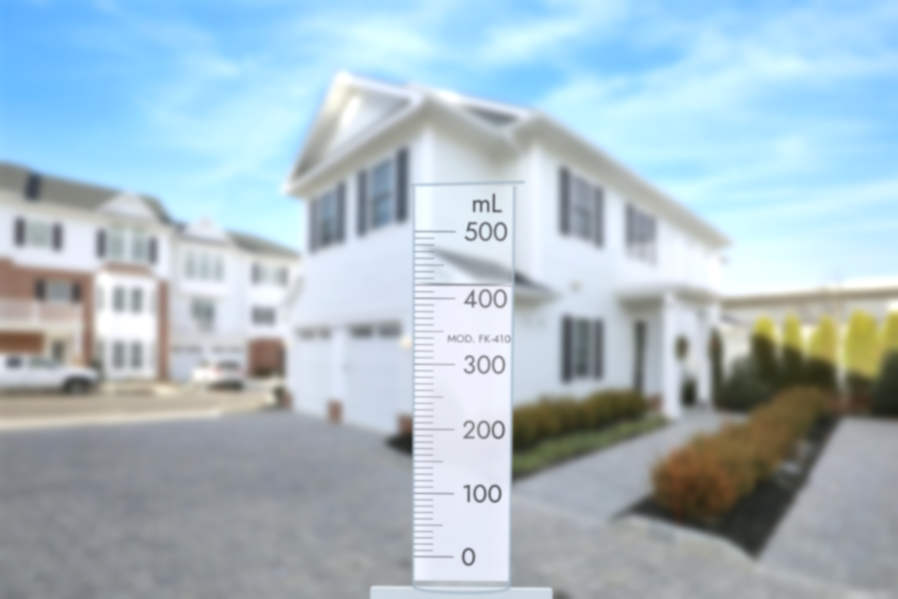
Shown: 420,mL
